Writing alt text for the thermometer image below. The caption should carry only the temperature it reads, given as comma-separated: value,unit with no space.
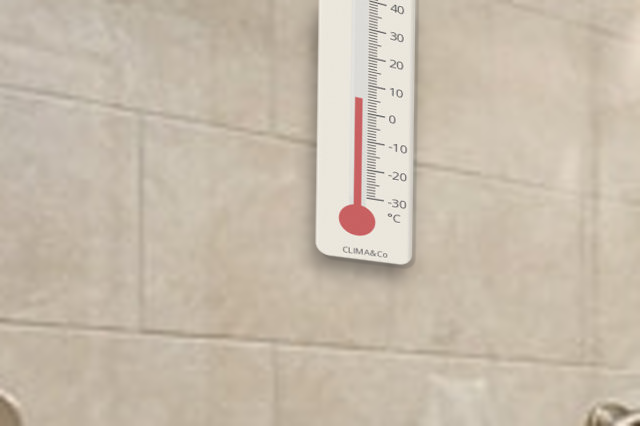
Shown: 5,°C
